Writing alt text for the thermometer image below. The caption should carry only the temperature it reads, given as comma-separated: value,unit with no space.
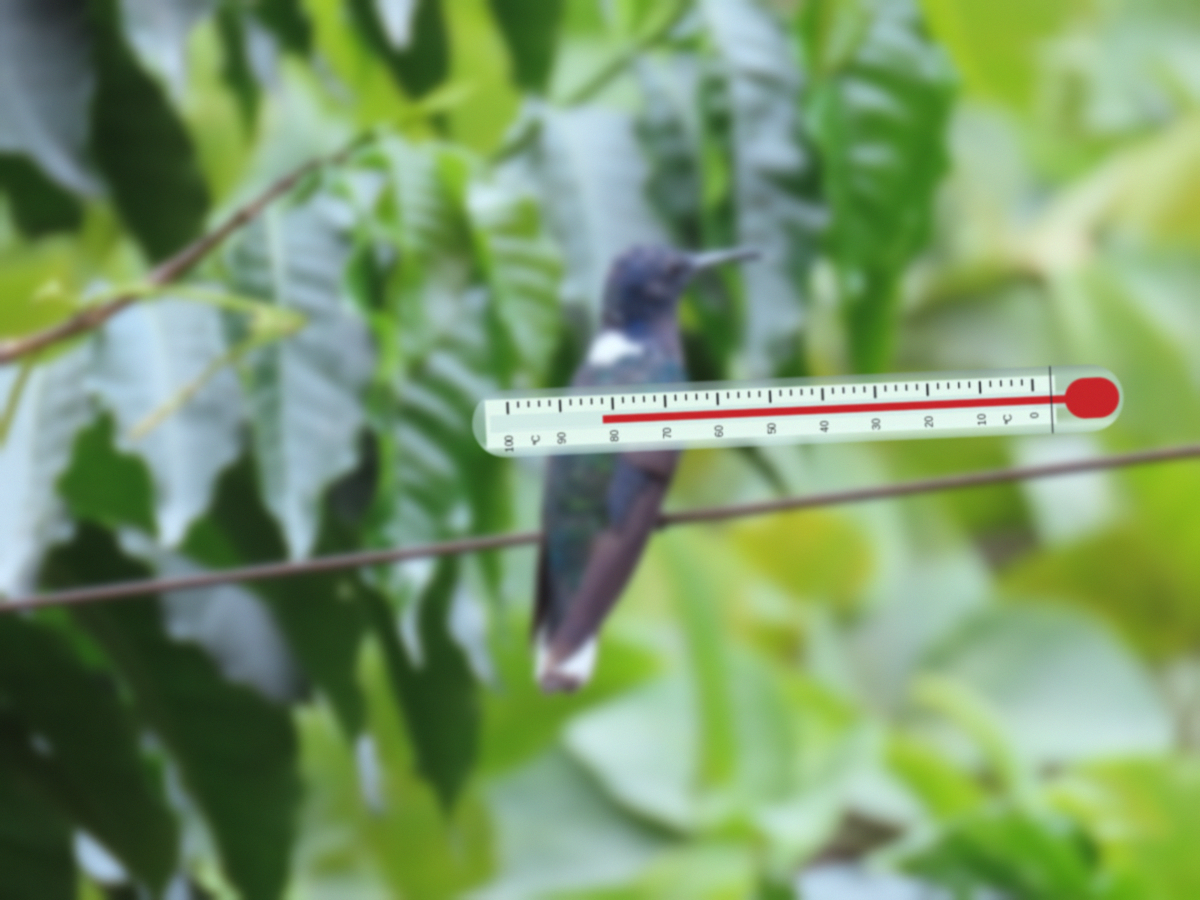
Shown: 82,°C
